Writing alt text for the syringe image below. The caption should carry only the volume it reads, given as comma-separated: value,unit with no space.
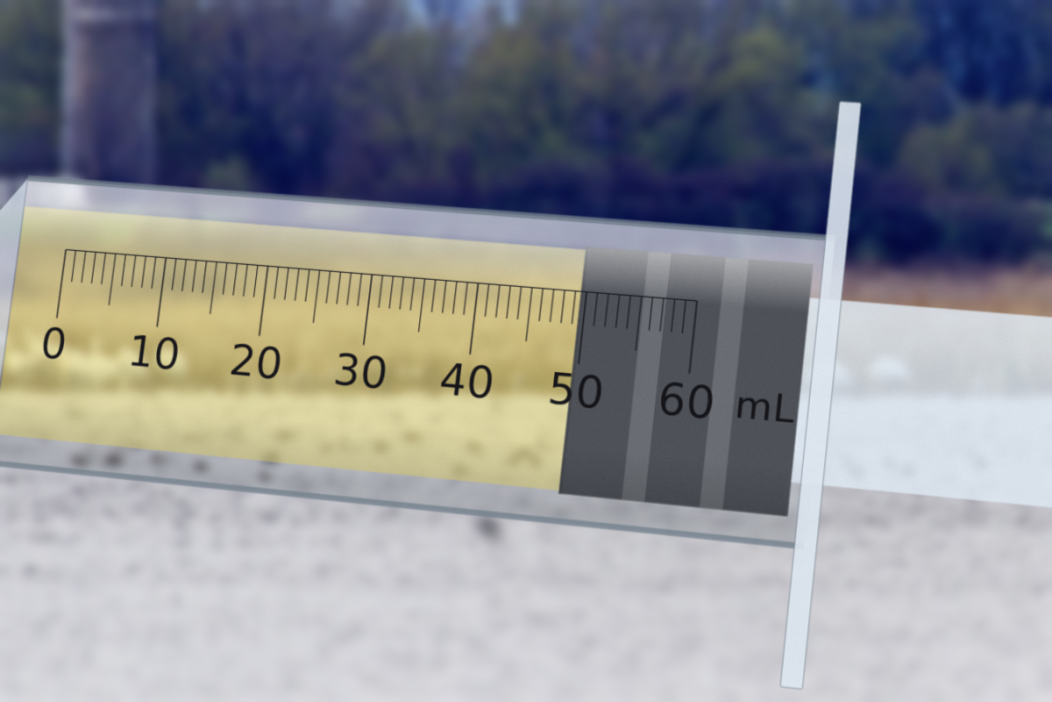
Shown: 49.5,mL
